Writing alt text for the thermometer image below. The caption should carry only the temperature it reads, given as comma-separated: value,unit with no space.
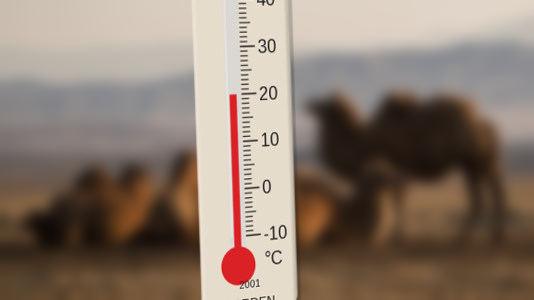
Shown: 20,°C
